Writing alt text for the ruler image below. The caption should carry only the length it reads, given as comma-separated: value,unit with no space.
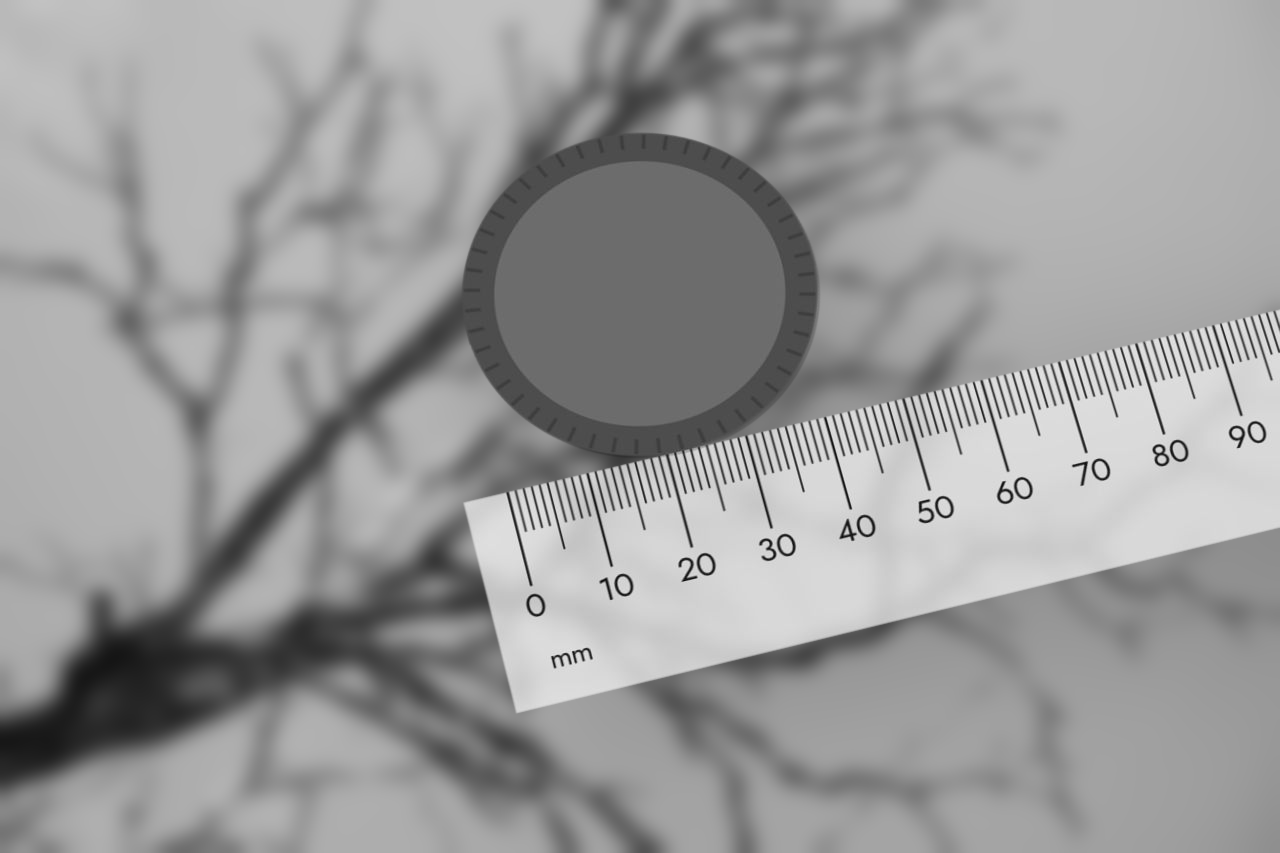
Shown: 44,mm
